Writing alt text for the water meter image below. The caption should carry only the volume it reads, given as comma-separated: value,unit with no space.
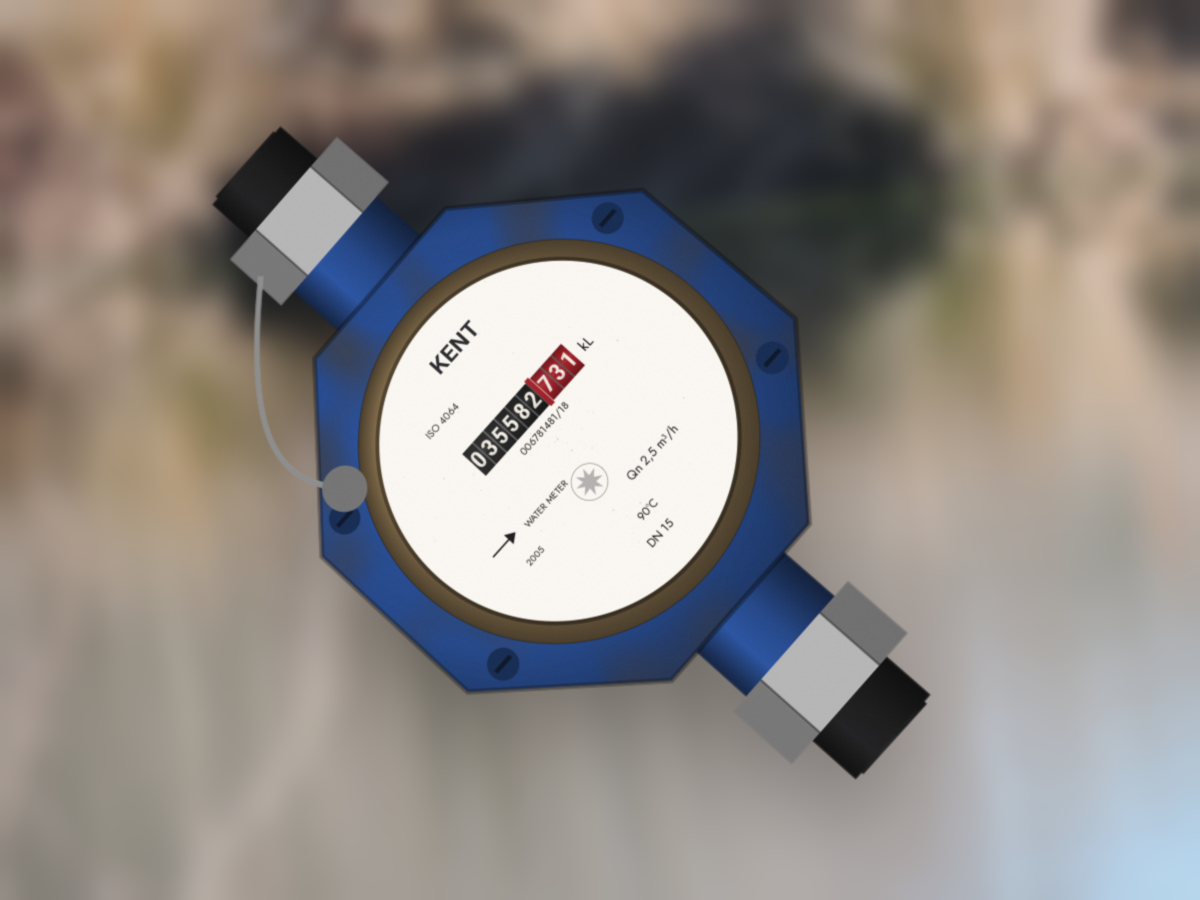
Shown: 35582.731,kL
